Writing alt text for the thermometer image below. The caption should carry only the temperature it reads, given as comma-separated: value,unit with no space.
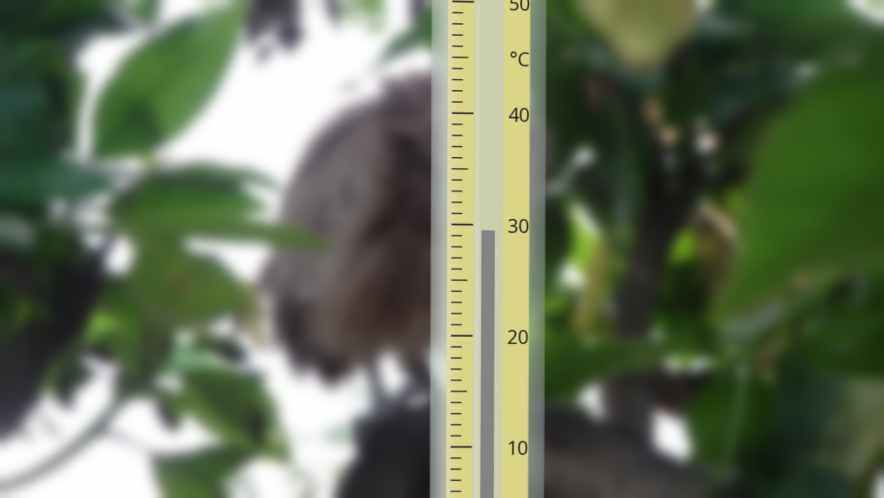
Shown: 29.5,°C
